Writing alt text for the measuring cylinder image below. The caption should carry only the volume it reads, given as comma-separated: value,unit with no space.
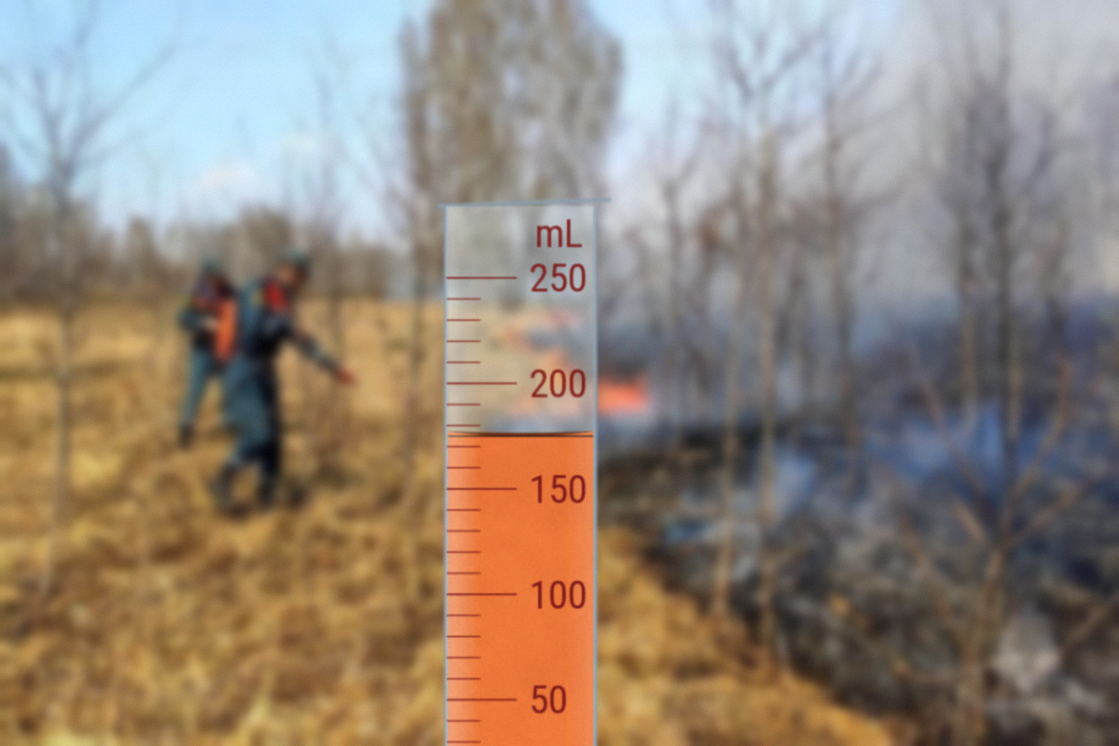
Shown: 175,mL
